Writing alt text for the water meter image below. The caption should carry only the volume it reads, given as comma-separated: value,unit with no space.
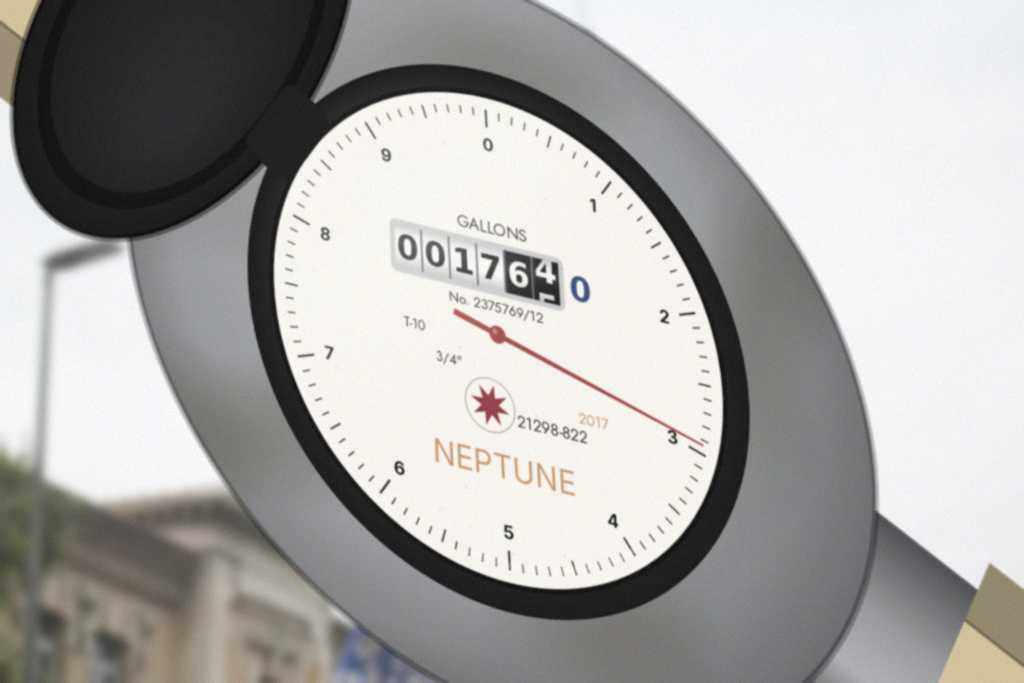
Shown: 17642.9,gal
